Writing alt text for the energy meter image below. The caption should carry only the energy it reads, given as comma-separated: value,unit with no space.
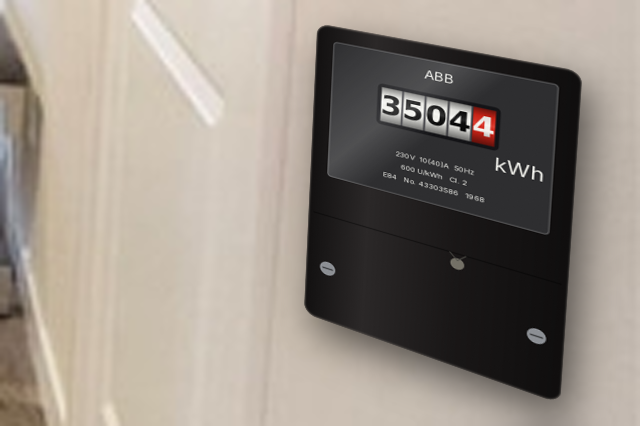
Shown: 3504.4,kWh
